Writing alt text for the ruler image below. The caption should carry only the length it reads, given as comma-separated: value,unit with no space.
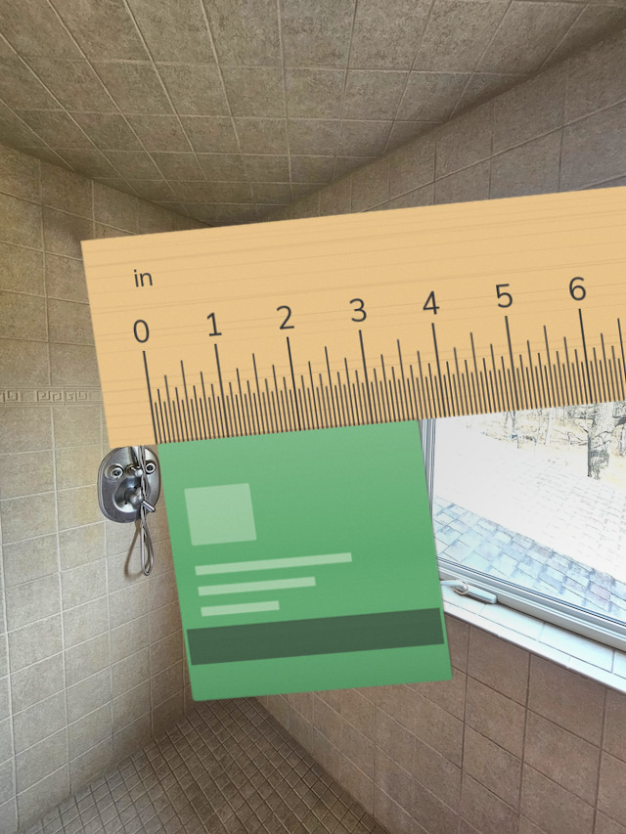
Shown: 3.625,in
